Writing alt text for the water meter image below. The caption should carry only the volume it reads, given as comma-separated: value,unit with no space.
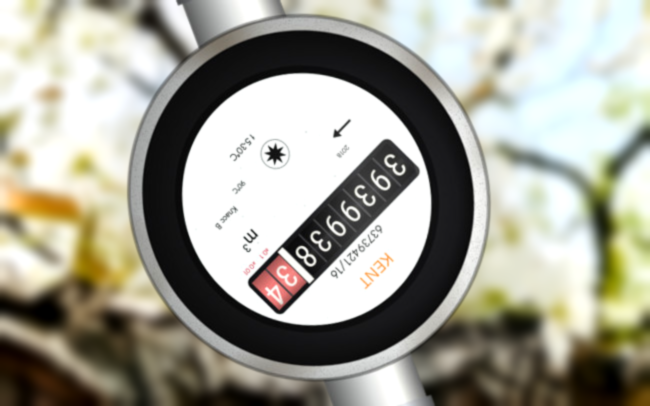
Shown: 3939938.34,m³
